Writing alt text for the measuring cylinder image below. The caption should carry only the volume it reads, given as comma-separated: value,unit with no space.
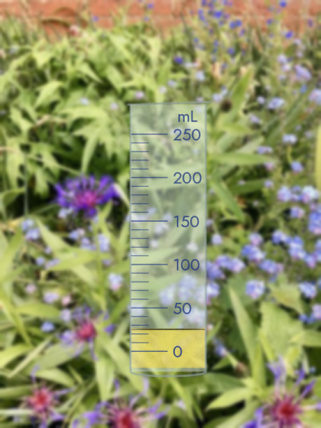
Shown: 25,mL
